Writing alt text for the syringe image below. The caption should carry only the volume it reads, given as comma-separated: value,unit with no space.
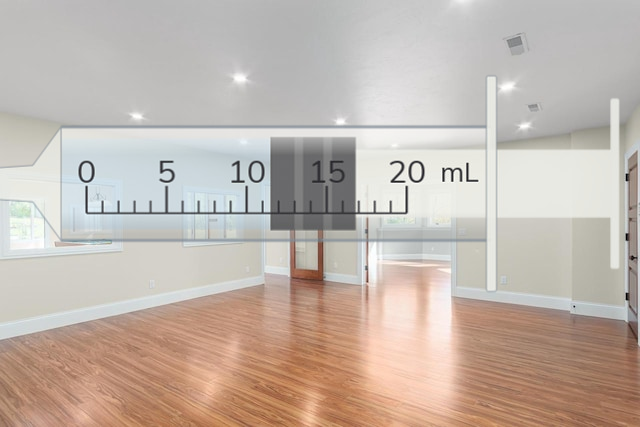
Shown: 11.5,mL
